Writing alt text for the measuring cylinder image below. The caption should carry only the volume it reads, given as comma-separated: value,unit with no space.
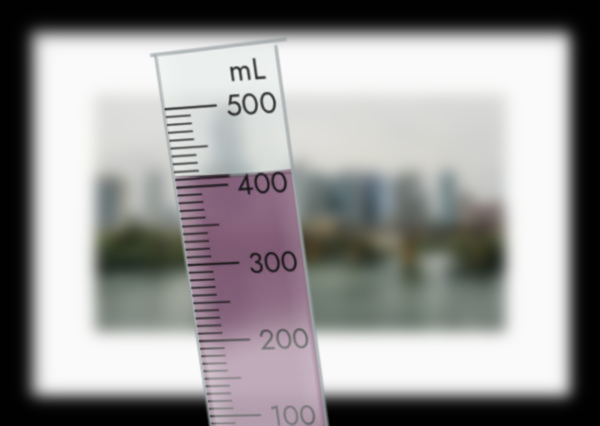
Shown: 410,mL
